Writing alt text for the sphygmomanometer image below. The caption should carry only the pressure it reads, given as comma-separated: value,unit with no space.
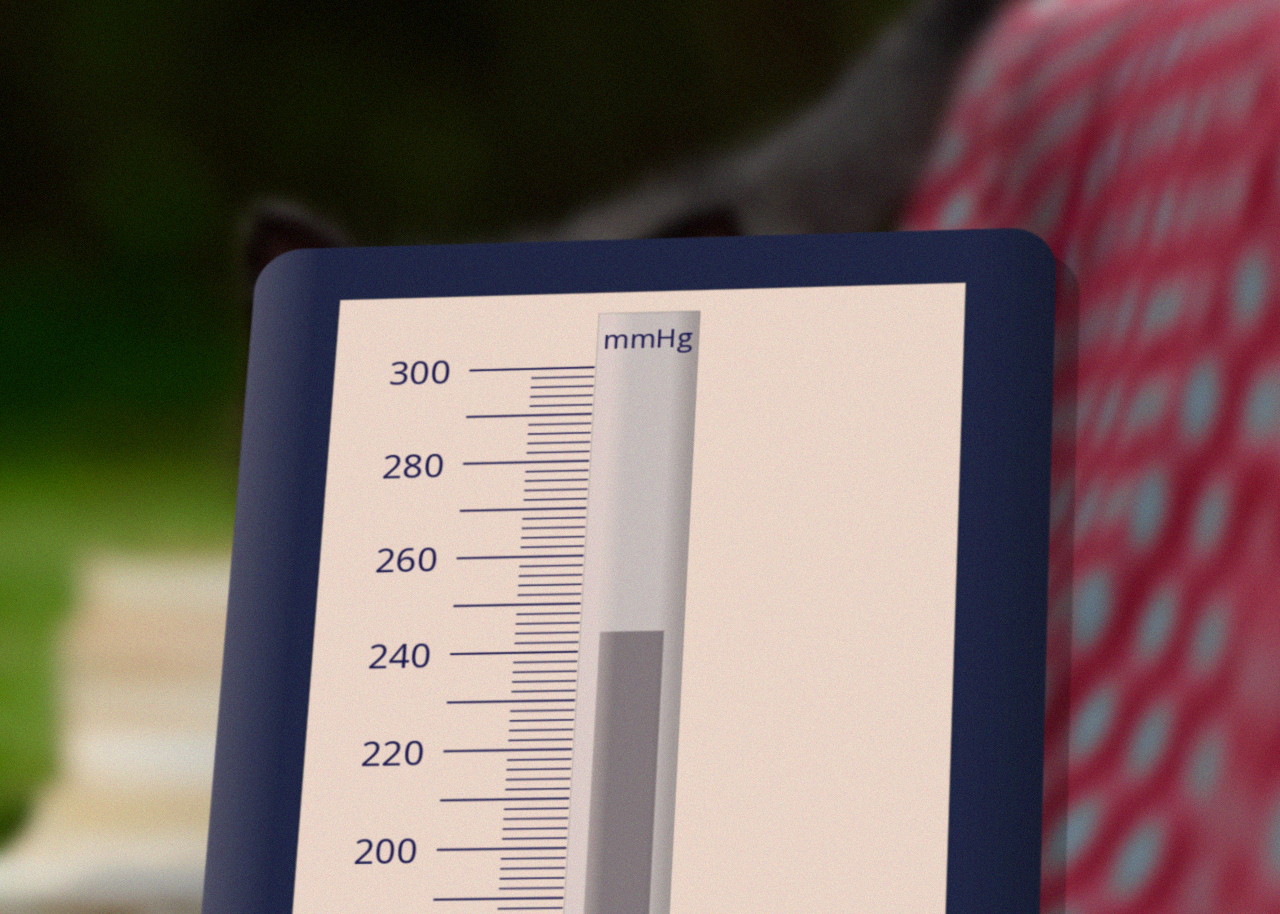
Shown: 244,mmHg
